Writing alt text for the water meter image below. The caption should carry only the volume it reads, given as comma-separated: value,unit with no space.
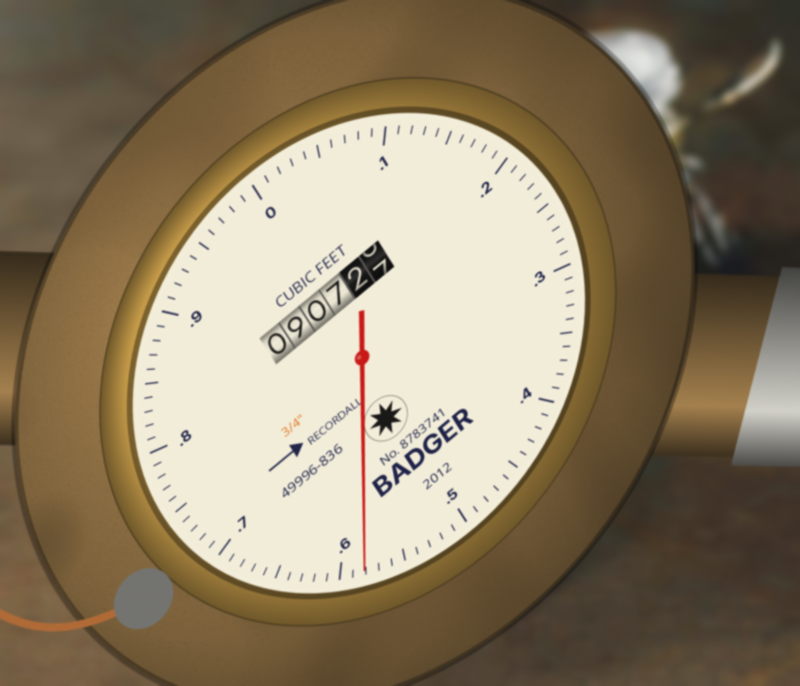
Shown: 90726.58,ft³
